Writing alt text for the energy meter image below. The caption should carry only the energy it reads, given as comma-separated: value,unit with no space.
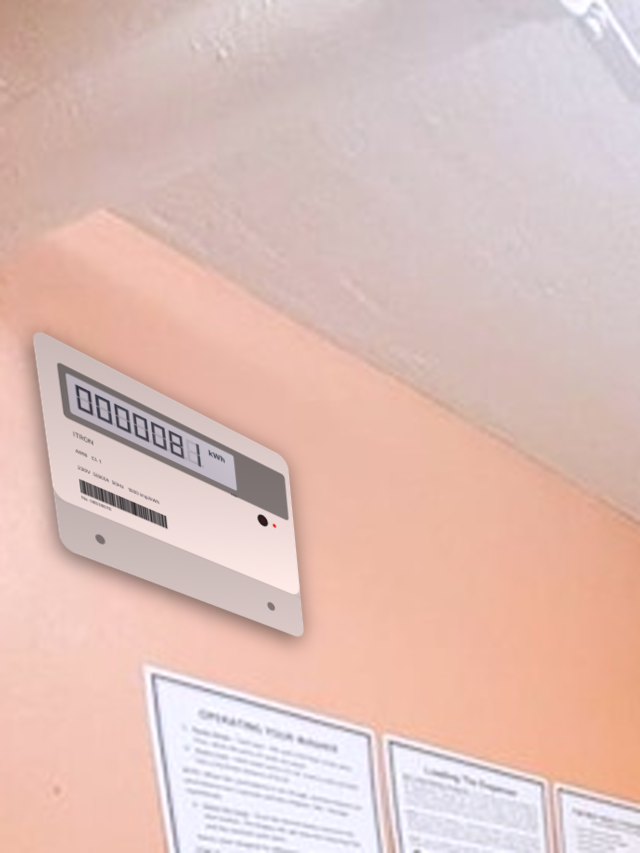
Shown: 81,kWh
